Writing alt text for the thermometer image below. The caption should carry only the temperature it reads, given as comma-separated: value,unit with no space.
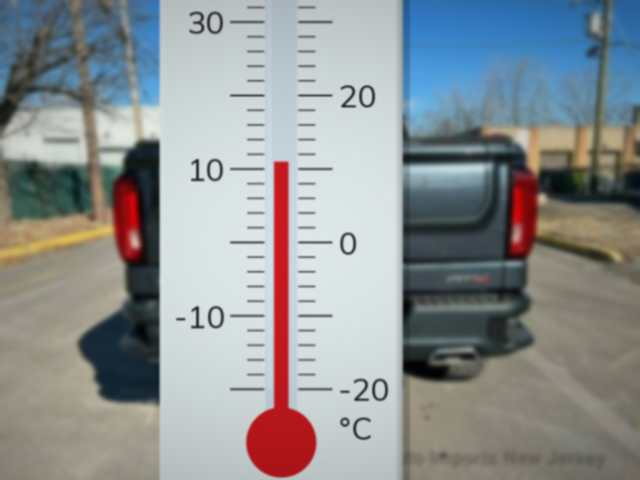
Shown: 11,°C
